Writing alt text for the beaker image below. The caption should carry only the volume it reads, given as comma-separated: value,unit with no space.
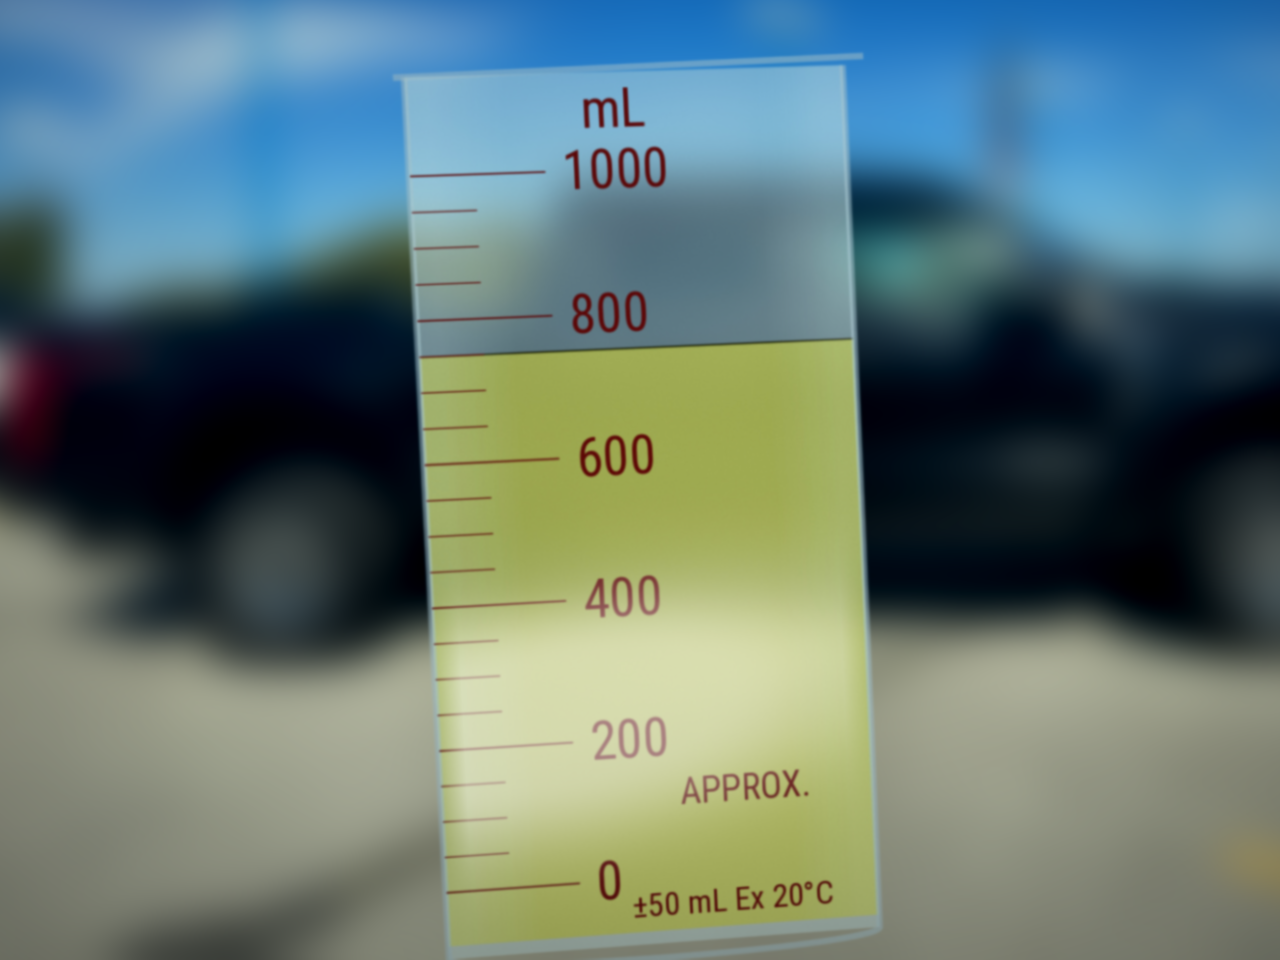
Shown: 750,mL
